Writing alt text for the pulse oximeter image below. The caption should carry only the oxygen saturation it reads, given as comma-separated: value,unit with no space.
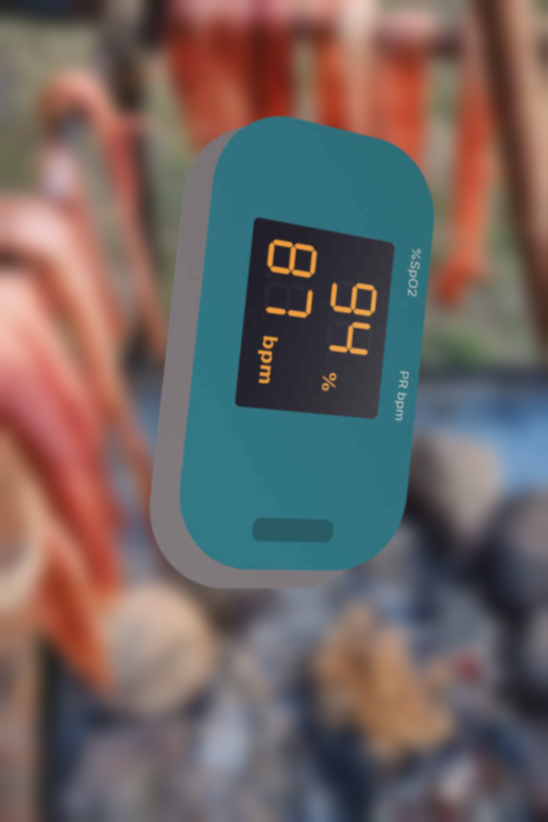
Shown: 94,%
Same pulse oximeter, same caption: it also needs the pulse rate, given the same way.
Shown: 87,bpm
